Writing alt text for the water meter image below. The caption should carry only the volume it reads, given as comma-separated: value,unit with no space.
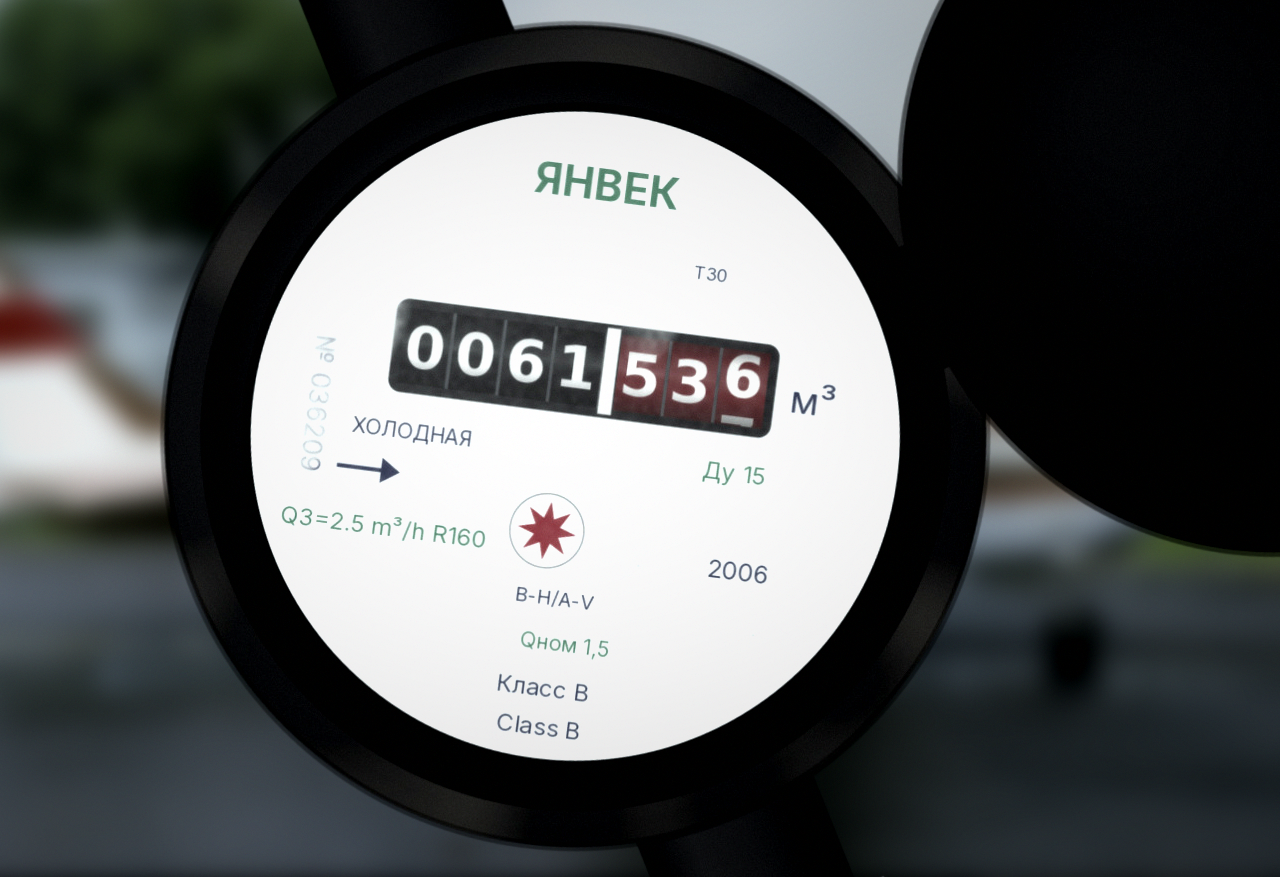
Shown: 61.536,m³
